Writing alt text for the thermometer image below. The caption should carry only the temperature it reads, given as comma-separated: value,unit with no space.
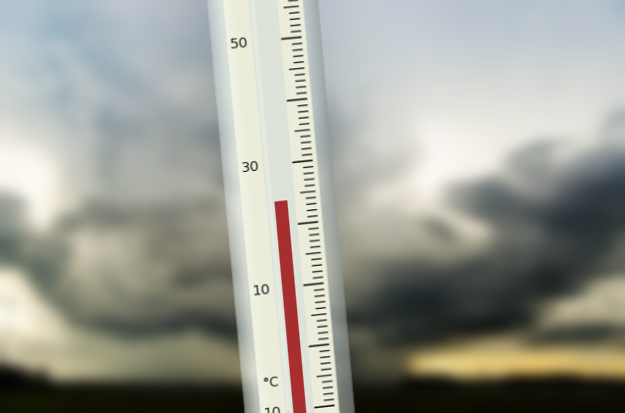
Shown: 24,°C
